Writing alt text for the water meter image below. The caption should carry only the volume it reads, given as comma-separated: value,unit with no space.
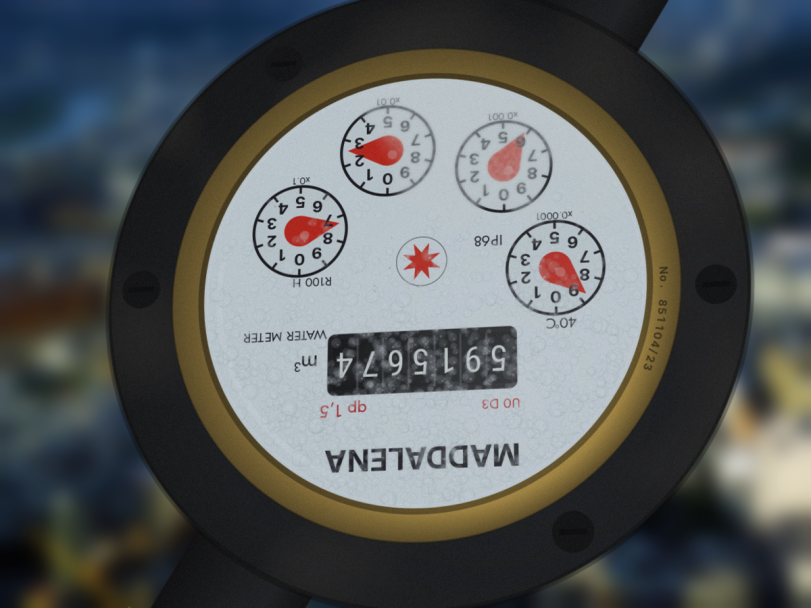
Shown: 5915674.7258,m³
